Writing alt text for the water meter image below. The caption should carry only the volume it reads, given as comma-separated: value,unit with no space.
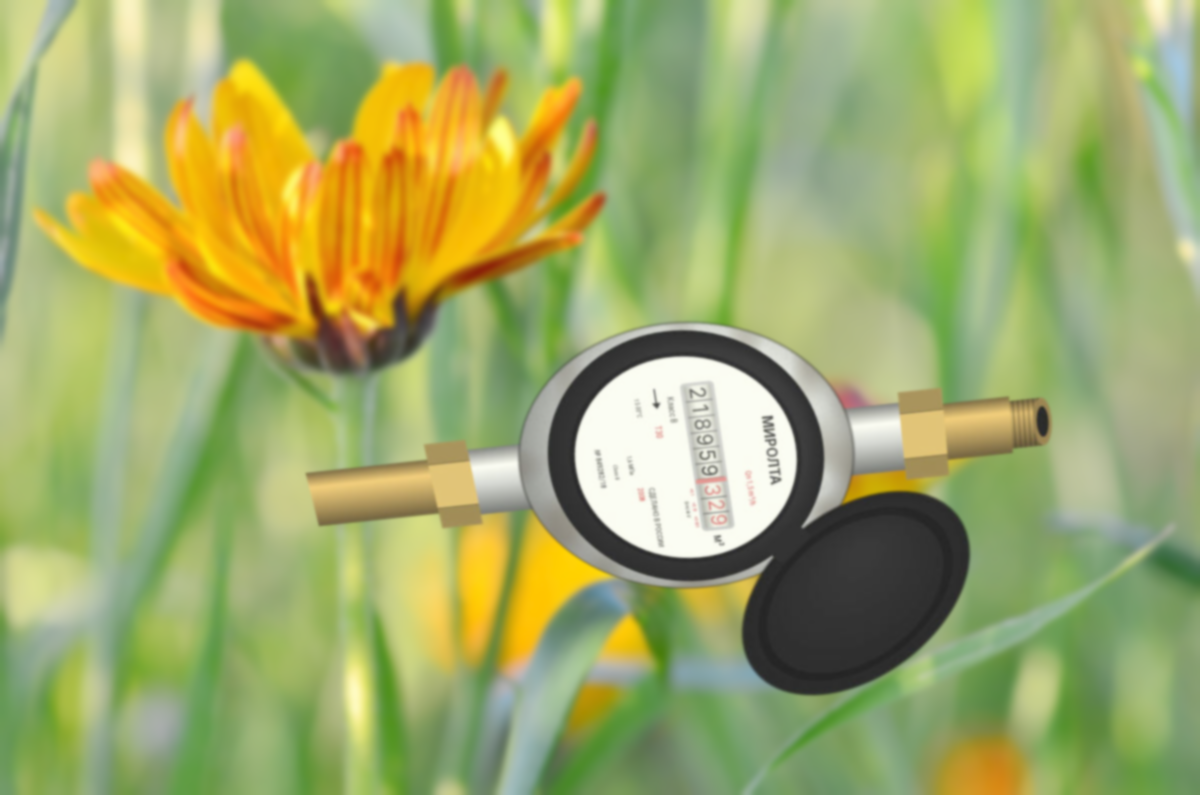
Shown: 218959.329,m³
